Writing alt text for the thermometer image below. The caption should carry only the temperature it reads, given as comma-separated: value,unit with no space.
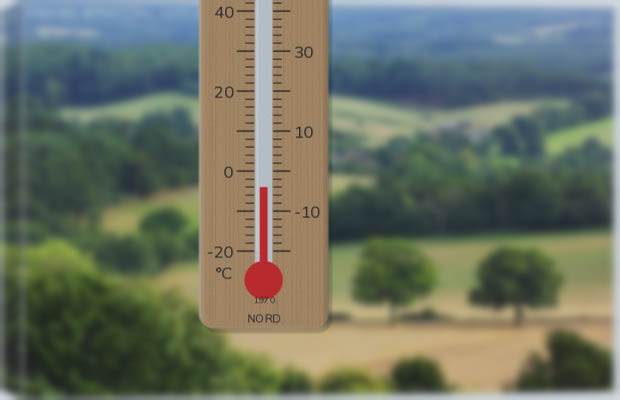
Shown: -4,°C
